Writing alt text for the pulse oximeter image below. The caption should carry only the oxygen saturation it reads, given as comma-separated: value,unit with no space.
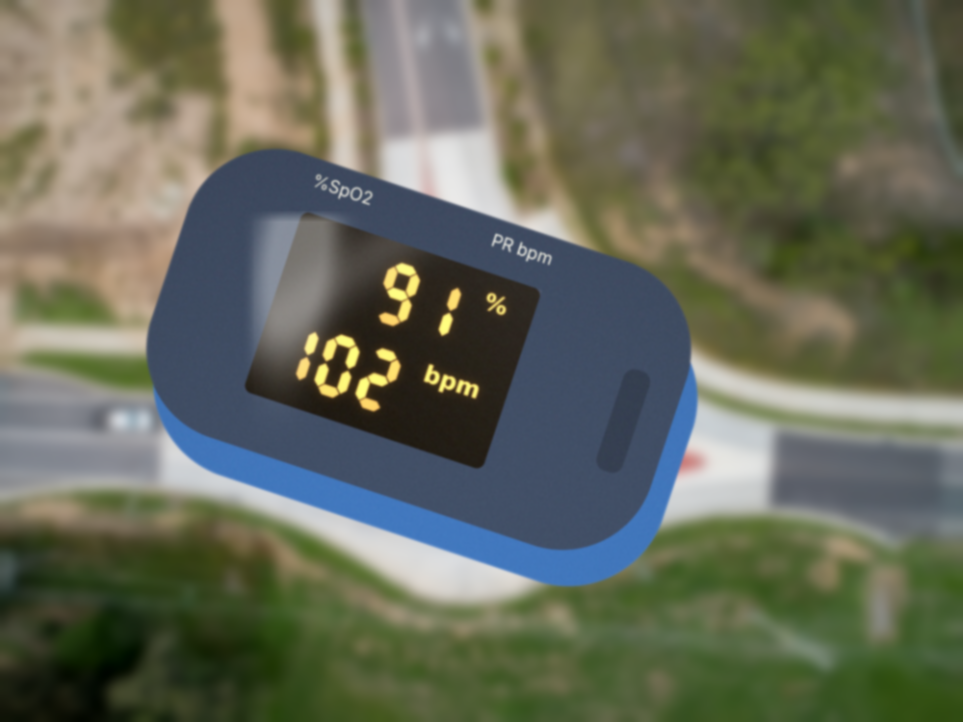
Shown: 91,%
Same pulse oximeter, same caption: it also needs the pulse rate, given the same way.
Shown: 102,bpm
